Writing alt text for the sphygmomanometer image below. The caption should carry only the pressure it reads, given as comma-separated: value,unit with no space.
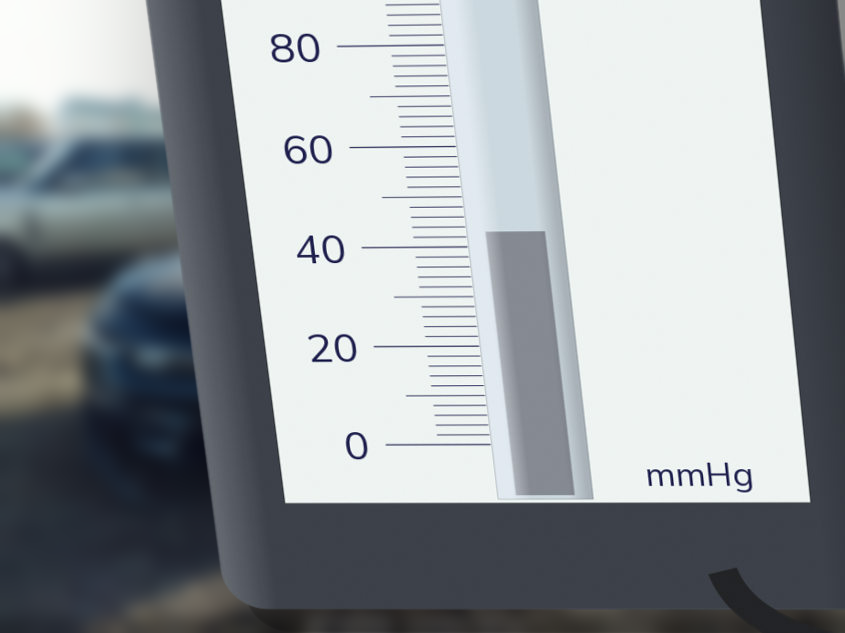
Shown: 43,mmHg
